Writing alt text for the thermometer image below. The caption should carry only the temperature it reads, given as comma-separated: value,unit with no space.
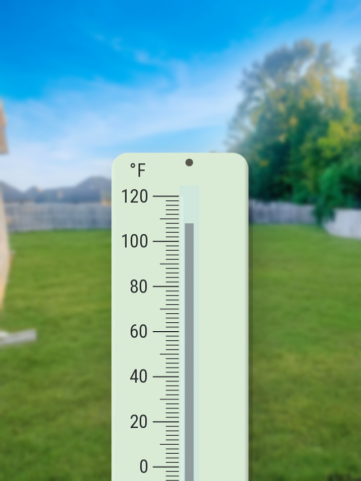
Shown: 108,°F
